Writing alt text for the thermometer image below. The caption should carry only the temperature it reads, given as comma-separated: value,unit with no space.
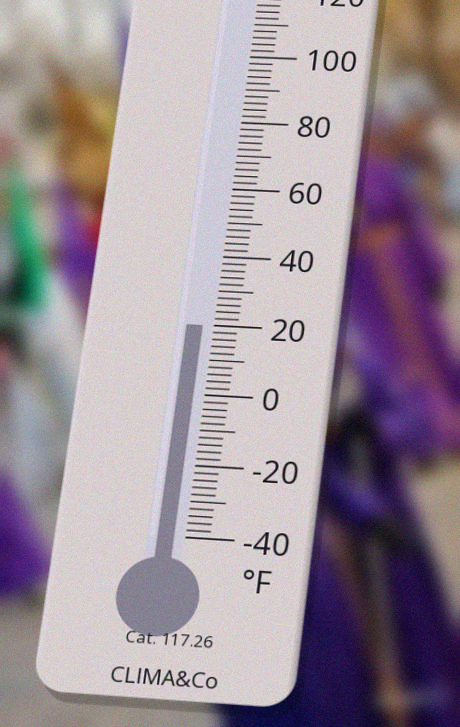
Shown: 20,°F
